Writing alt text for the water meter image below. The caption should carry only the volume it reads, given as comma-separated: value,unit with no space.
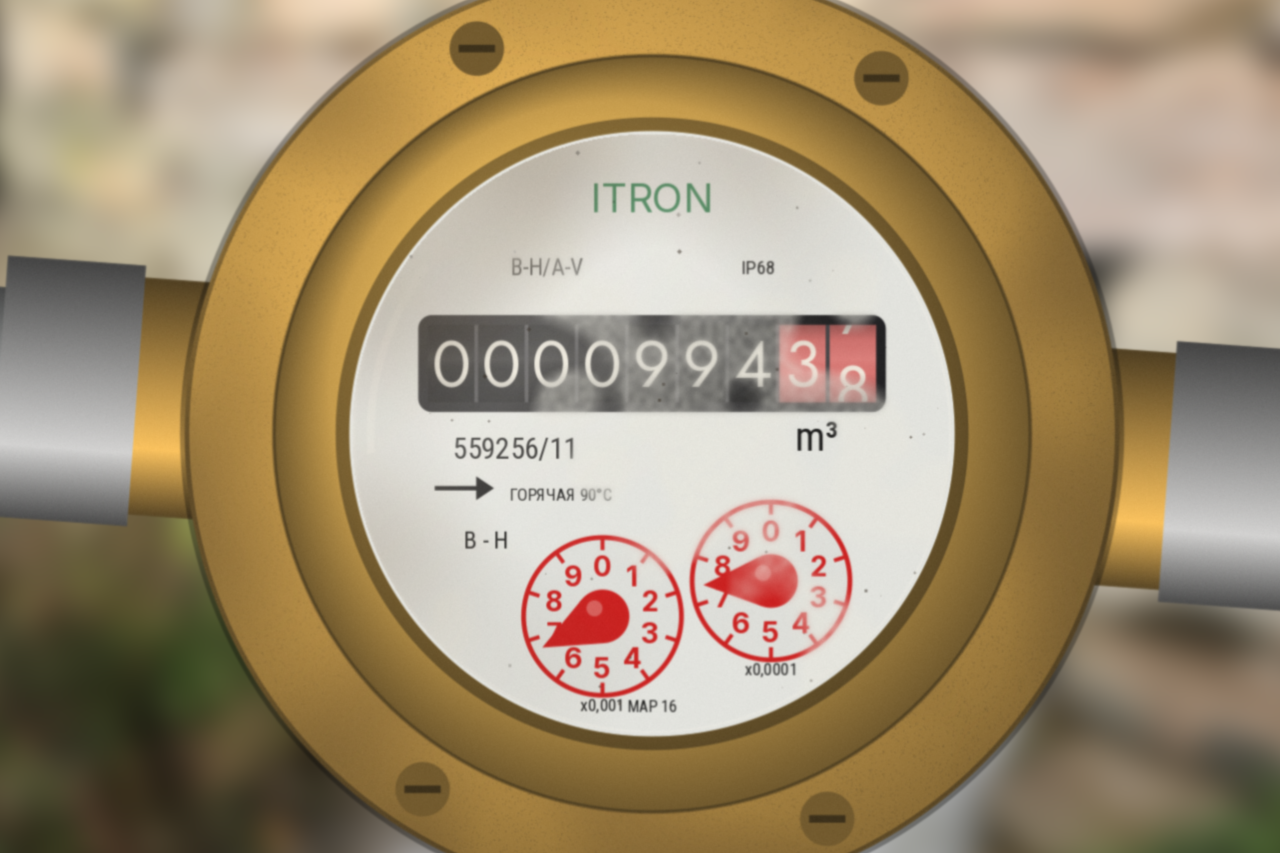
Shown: 994.3767,m³
